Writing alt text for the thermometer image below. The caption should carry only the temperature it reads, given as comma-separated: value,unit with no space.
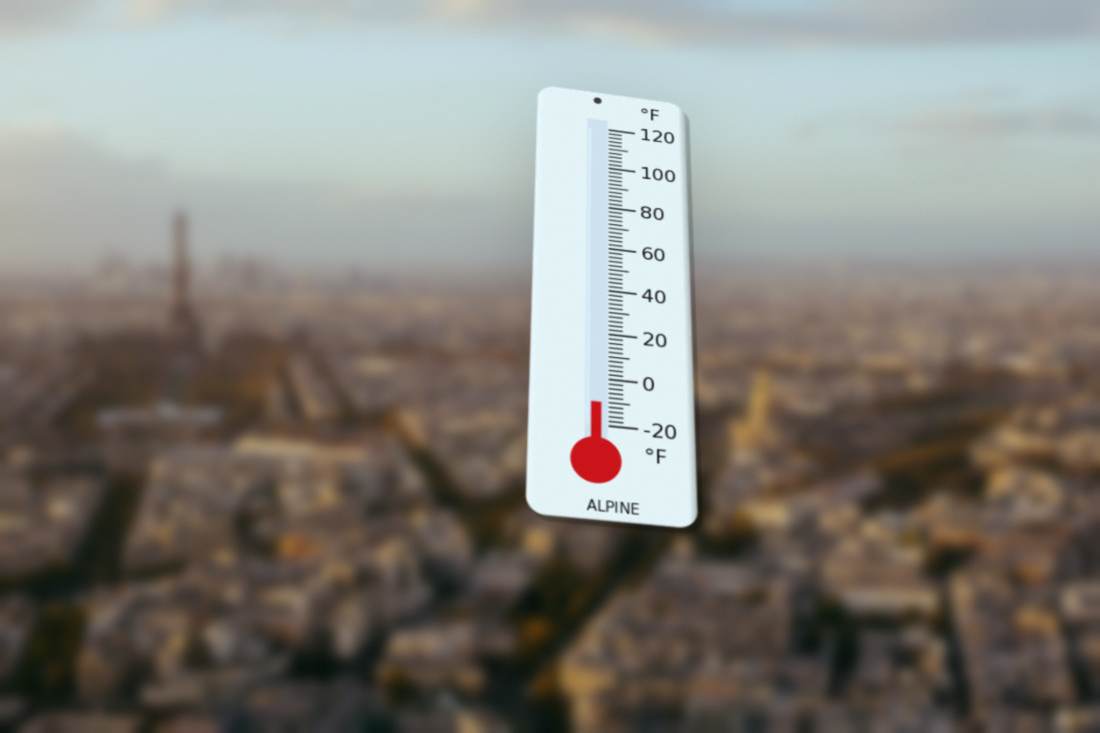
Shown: -10,°F
